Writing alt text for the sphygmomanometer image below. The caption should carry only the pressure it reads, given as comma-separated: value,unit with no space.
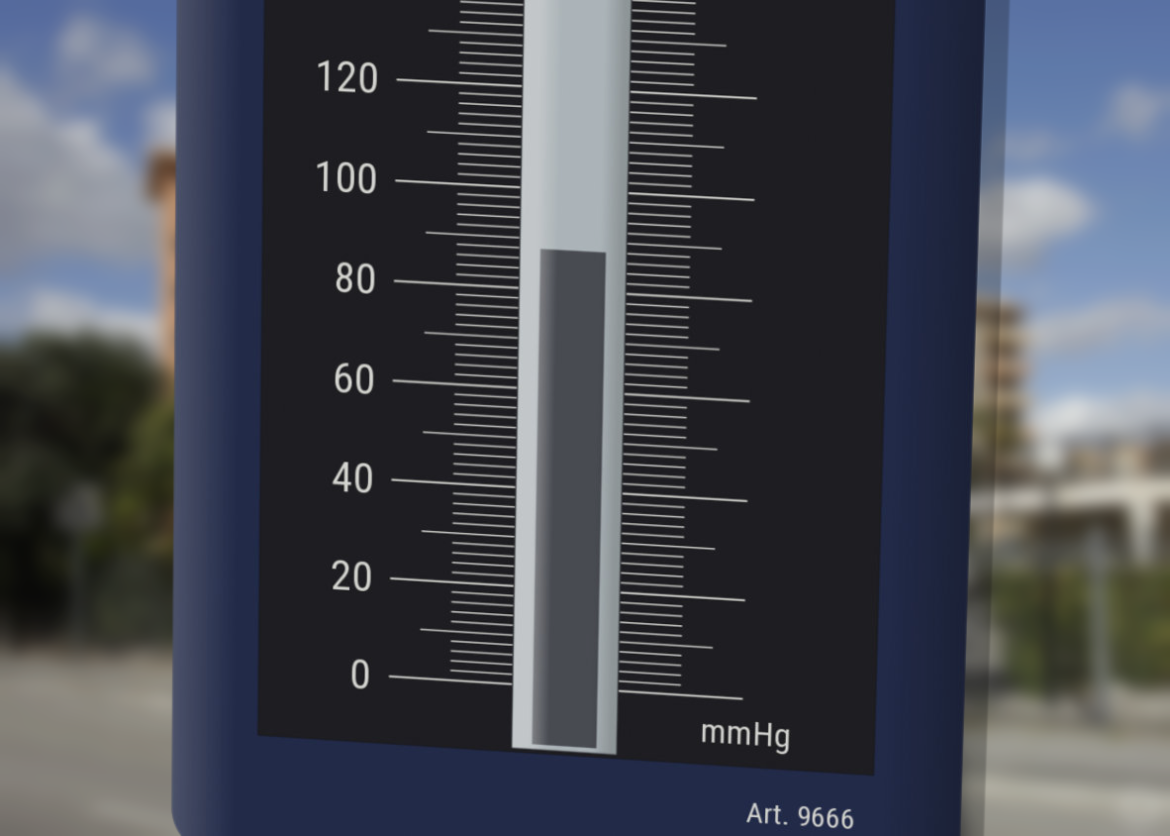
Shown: 88,mmHg
